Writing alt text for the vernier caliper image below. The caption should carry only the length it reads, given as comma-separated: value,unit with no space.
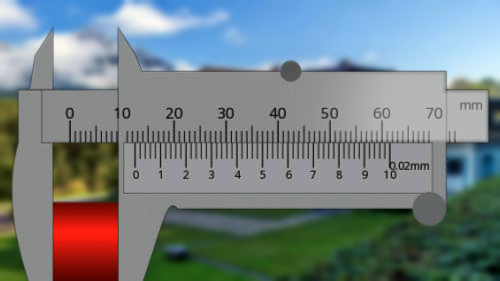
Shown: 12.5,mm
